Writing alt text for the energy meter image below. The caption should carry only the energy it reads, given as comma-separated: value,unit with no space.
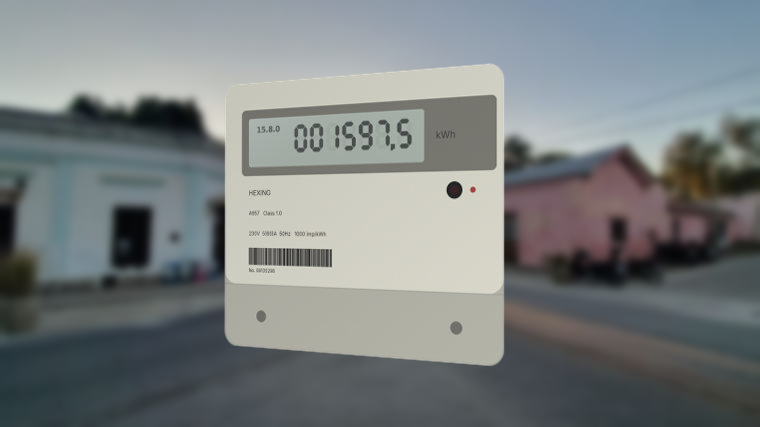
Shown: 1597.5,kWh
